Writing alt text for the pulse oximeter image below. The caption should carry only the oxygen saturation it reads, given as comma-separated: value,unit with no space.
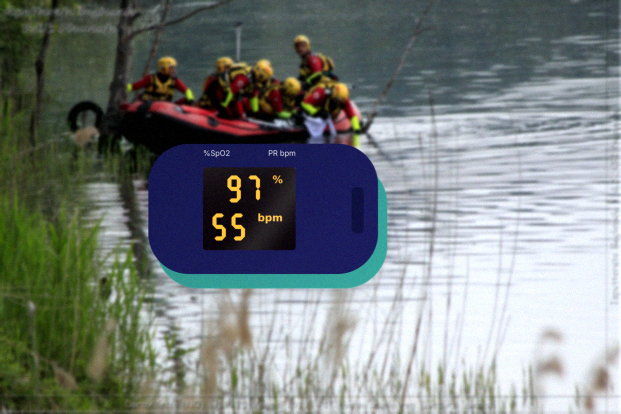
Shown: 97,%
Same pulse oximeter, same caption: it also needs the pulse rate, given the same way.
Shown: 55,bpm
